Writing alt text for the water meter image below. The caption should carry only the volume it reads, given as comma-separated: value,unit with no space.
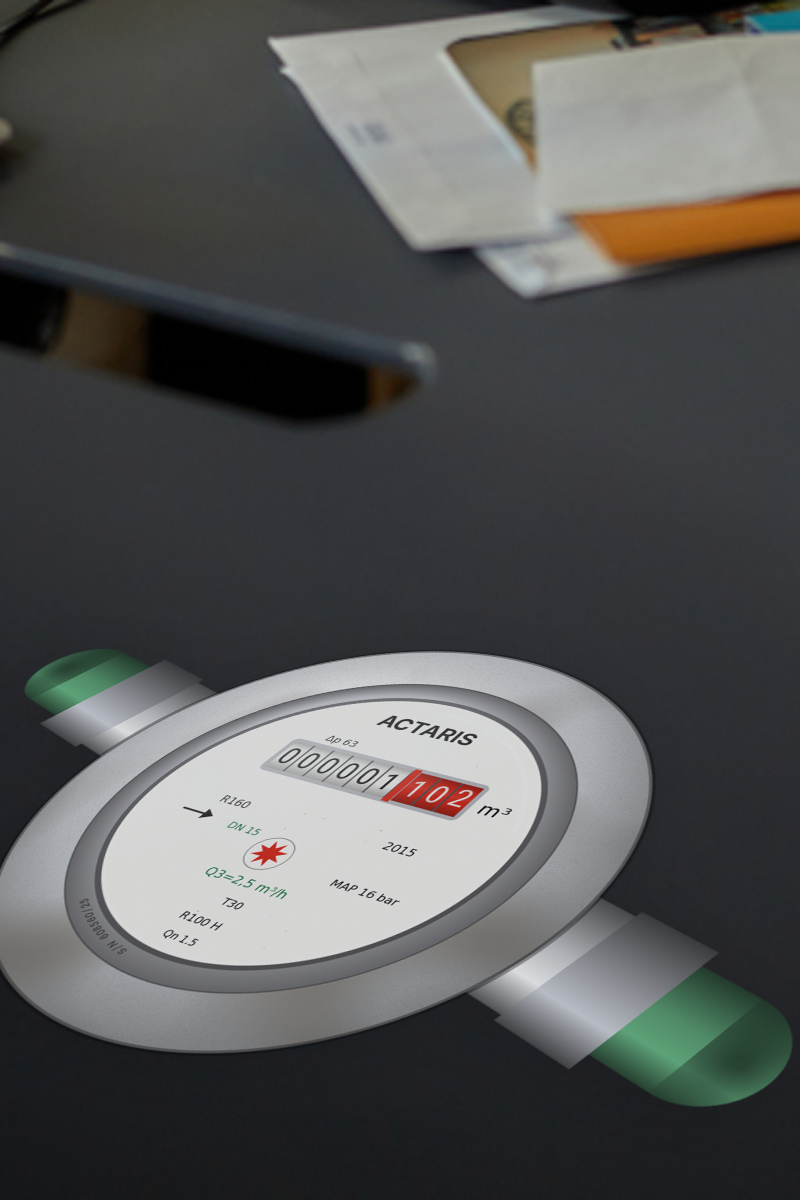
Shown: 1.102,m³
